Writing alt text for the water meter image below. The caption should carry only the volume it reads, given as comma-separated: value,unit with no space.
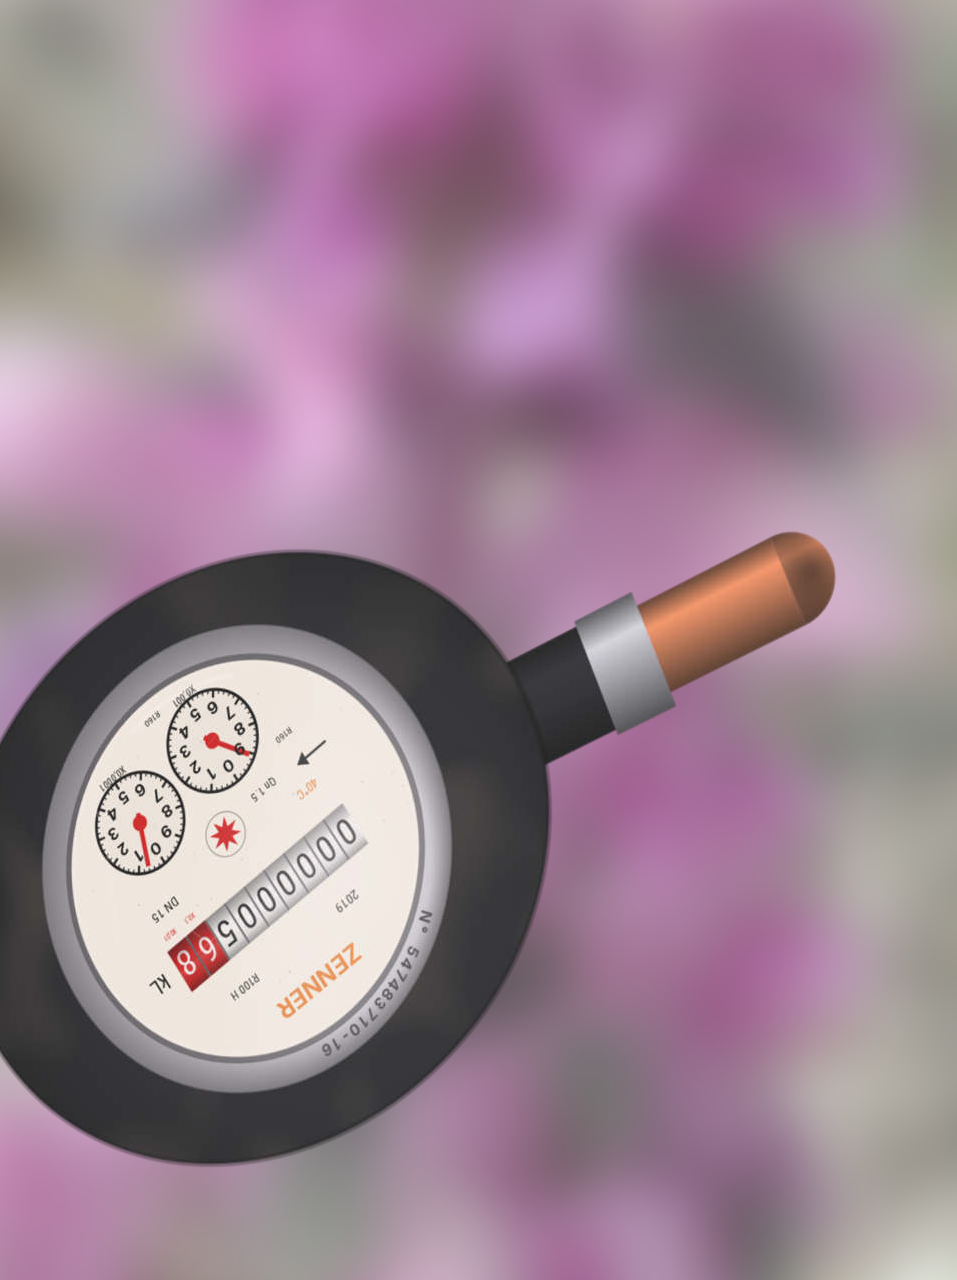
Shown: 5.6790,kL
